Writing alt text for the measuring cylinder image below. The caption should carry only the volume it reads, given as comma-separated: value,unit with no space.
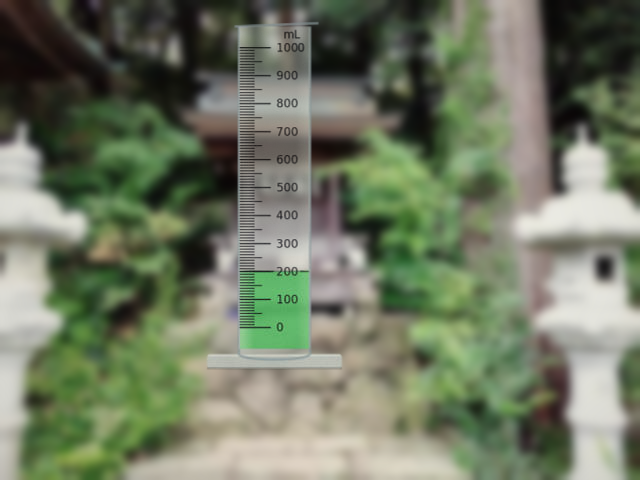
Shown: 200,mL
